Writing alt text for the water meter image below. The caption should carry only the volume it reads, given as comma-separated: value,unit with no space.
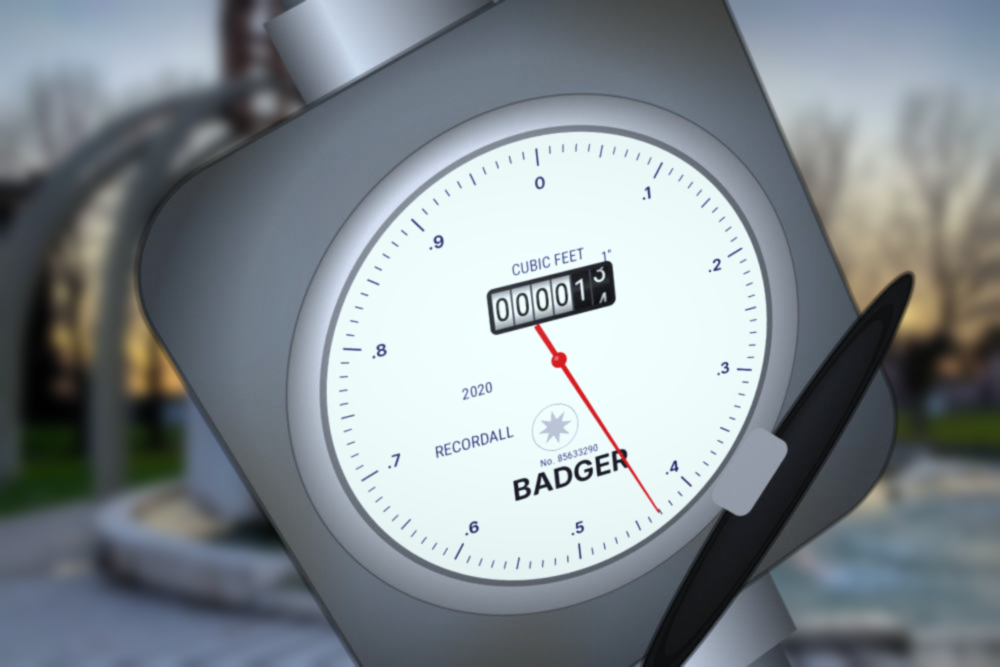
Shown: 13.43,ft³
